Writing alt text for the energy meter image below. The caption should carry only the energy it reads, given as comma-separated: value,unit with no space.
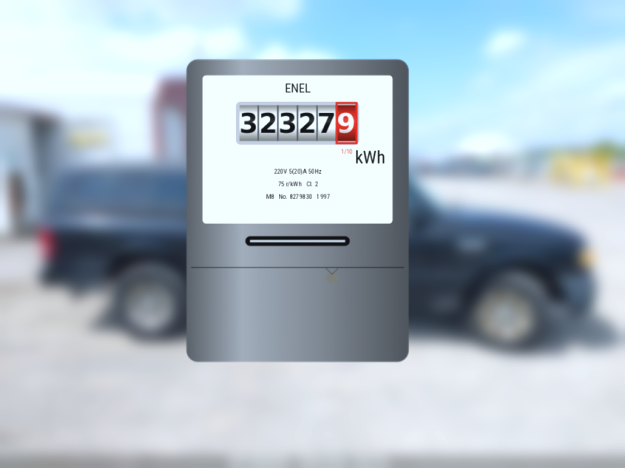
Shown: 32327.9,kWh
